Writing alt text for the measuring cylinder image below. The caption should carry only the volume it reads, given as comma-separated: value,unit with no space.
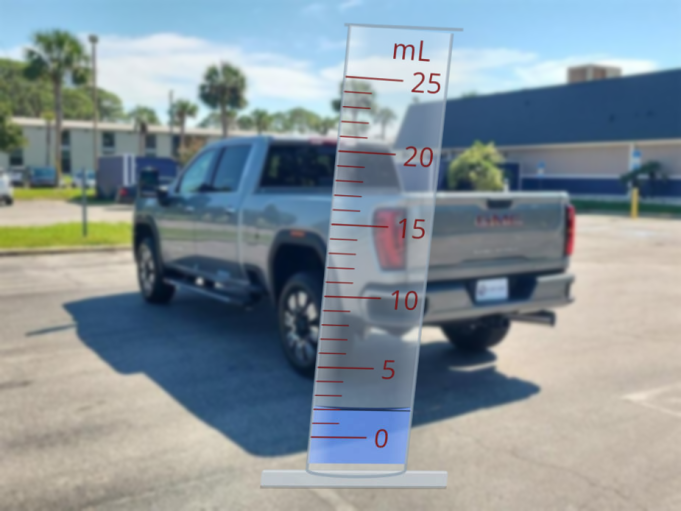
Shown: 2,mL
